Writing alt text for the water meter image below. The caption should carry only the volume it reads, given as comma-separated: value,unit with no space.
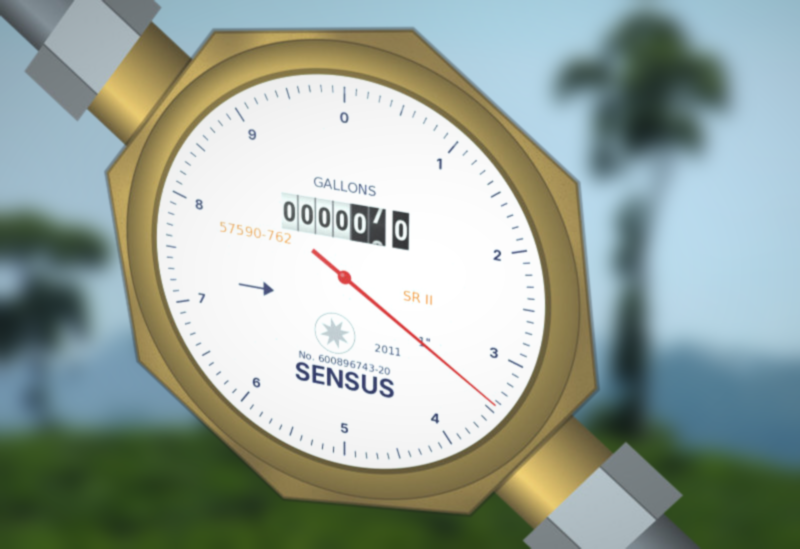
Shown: 73.4,gal
